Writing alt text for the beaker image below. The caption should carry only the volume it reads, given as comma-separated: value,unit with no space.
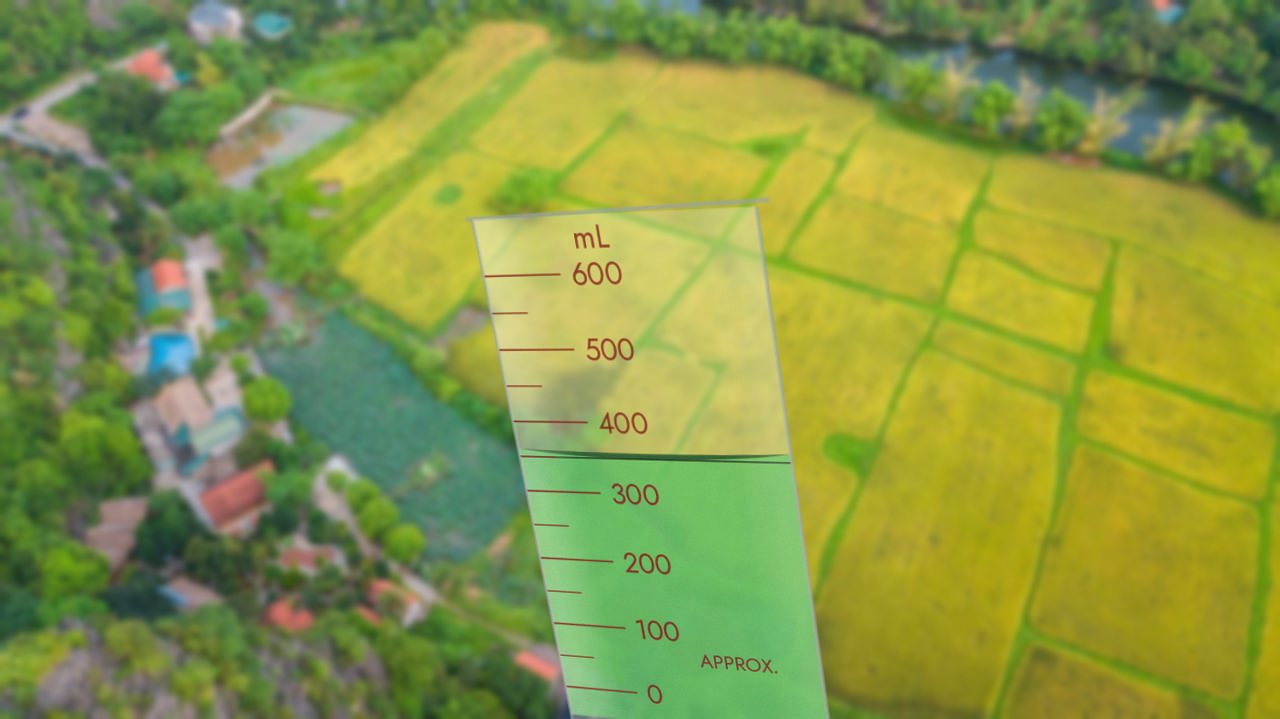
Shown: 350,mL
